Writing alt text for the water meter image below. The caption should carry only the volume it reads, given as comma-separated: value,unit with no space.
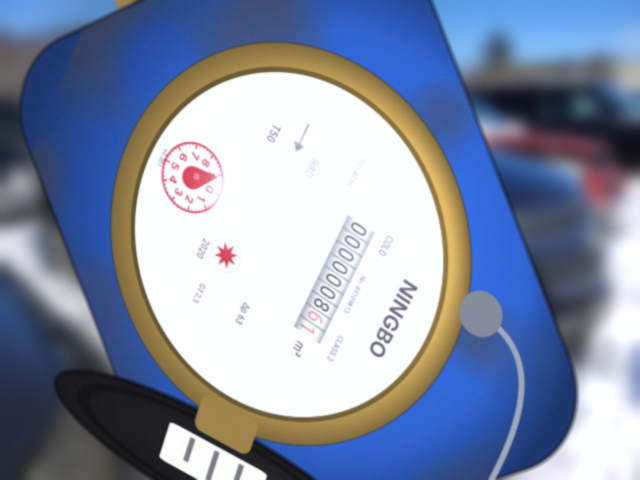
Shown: 8.609,m³
